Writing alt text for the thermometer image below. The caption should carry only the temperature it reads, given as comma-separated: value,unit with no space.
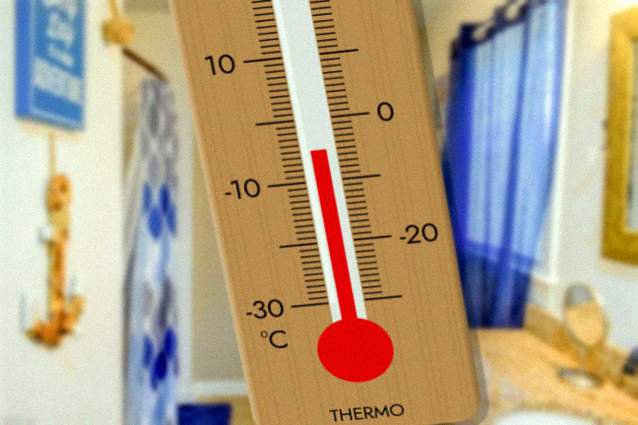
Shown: -5,°C
